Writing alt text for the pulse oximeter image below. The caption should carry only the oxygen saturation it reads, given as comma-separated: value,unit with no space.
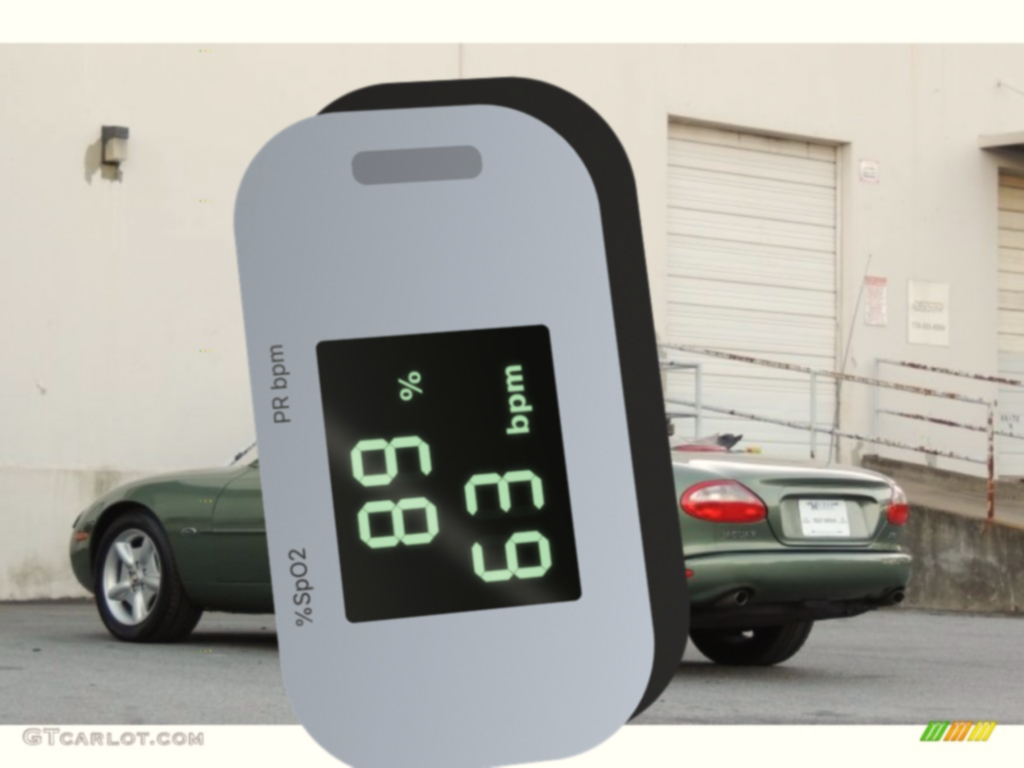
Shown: 89,%
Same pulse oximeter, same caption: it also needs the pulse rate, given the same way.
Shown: 63,bpm
